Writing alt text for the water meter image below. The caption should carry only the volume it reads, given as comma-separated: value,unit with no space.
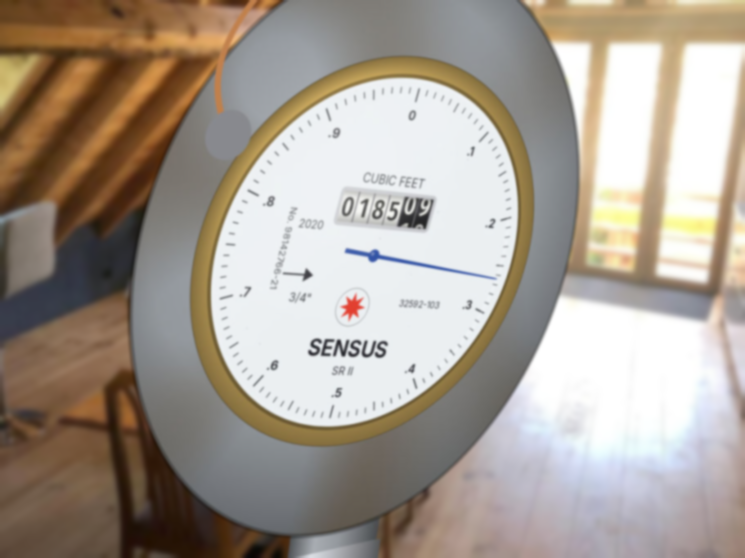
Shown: 18509.26,ft³
